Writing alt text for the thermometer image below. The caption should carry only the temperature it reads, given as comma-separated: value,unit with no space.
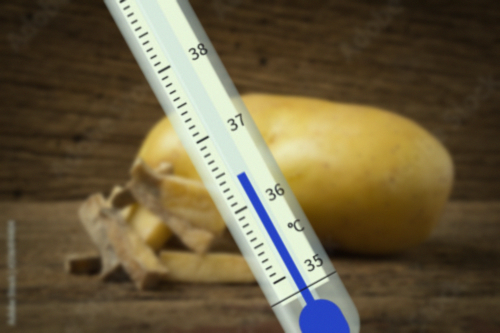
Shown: 36.4,°C
